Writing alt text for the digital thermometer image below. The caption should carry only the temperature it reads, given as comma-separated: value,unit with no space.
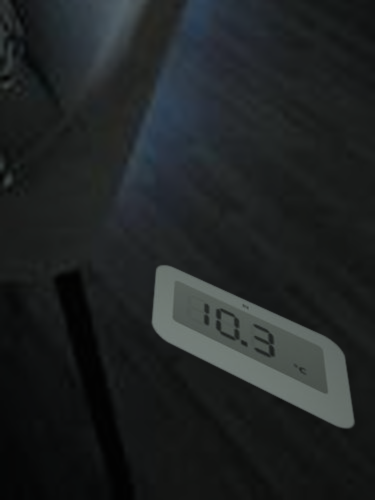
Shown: 10.3,°C
